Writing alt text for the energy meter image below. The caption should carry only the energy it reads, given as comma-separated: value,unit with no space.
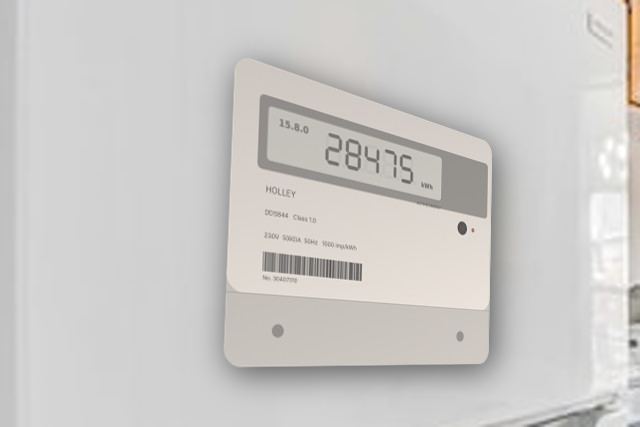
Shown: 28475,kWh
